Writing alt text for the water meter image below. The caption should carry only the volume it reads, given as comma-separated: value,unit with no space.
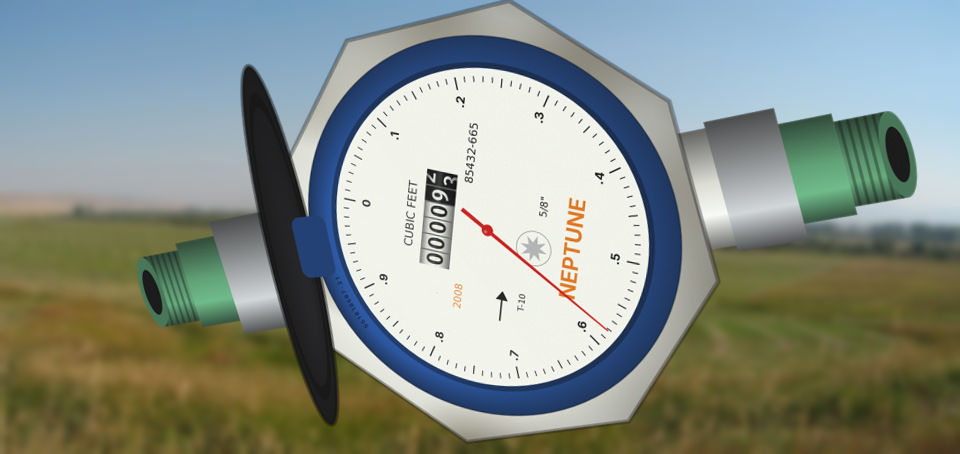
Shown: 92.58,ft³
